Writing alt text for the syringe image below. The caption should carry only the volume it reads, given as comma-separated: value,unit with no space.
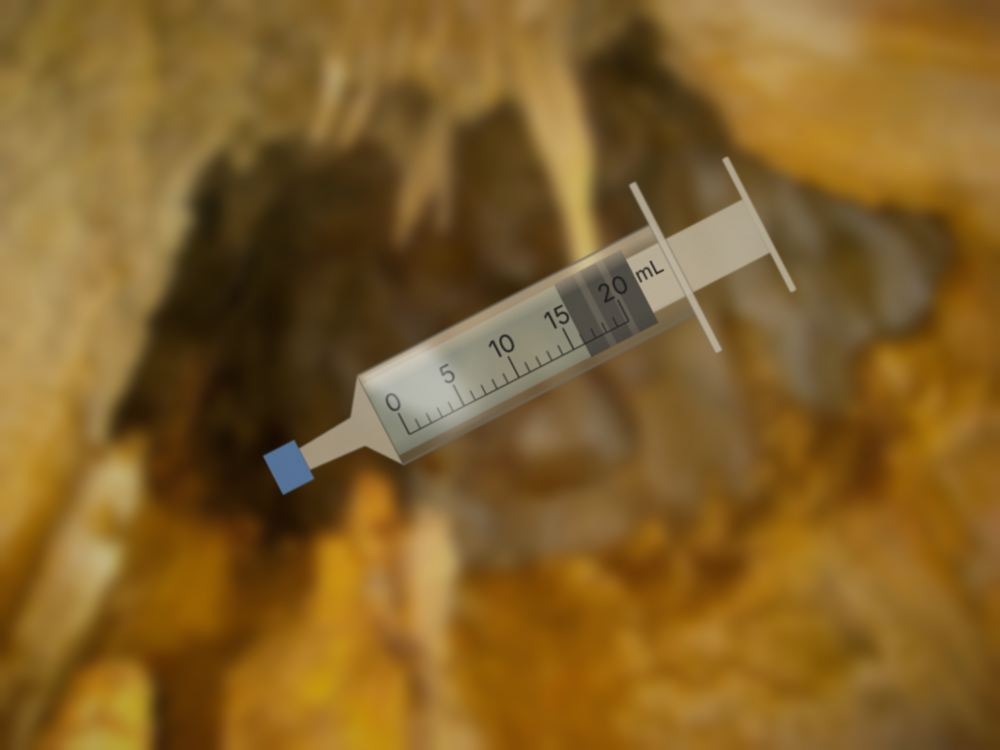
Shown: 16,mL
